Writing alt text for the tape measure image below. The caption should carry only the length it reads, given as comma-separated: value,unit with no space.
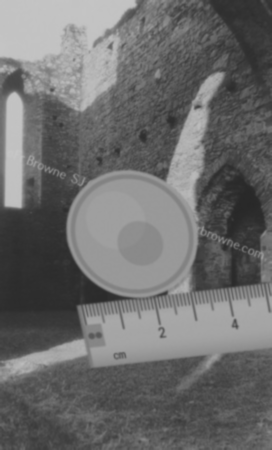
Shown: 3.5,cm
